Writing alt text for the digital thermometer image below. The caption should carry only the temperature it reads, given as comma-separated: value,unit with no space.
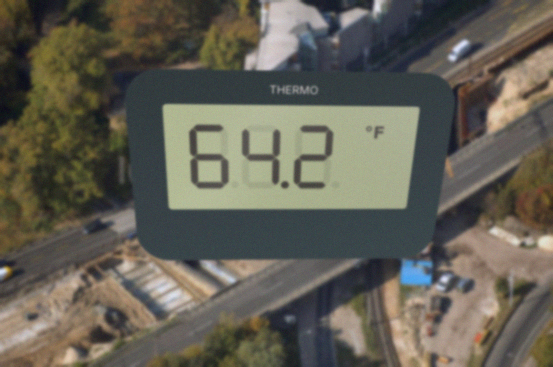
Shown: 64.2,°F
